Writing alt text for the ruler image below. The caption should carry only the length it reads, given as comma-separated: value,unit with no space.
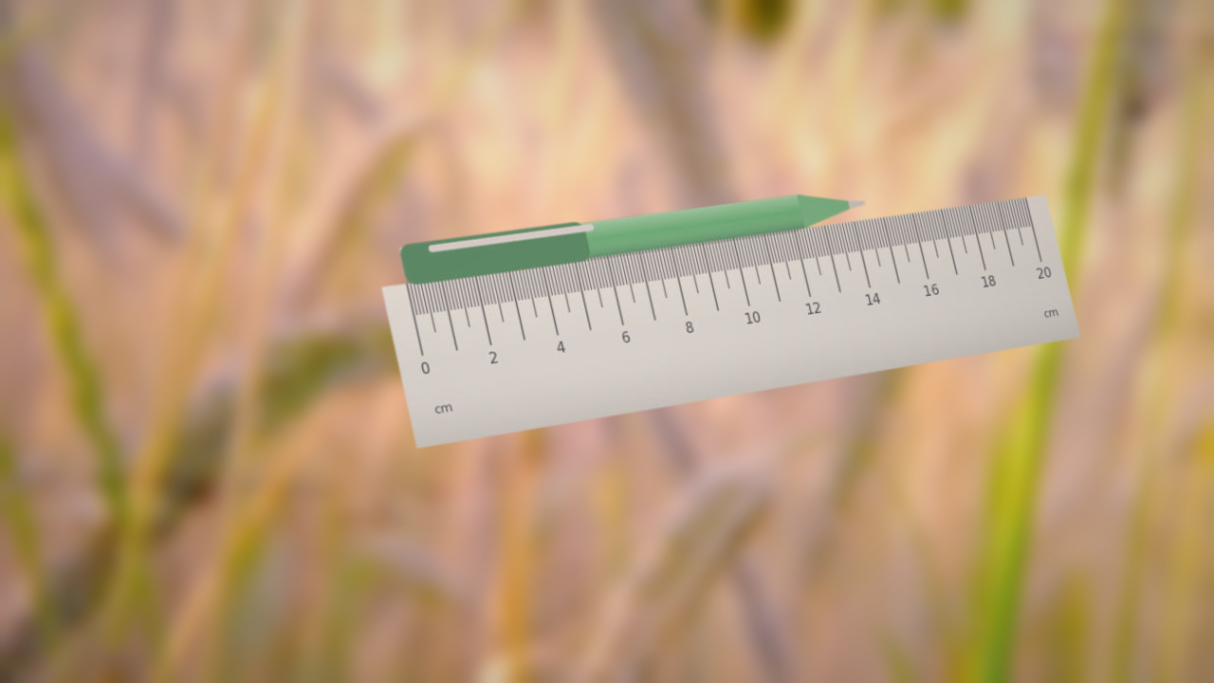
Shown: 14.5,cm
